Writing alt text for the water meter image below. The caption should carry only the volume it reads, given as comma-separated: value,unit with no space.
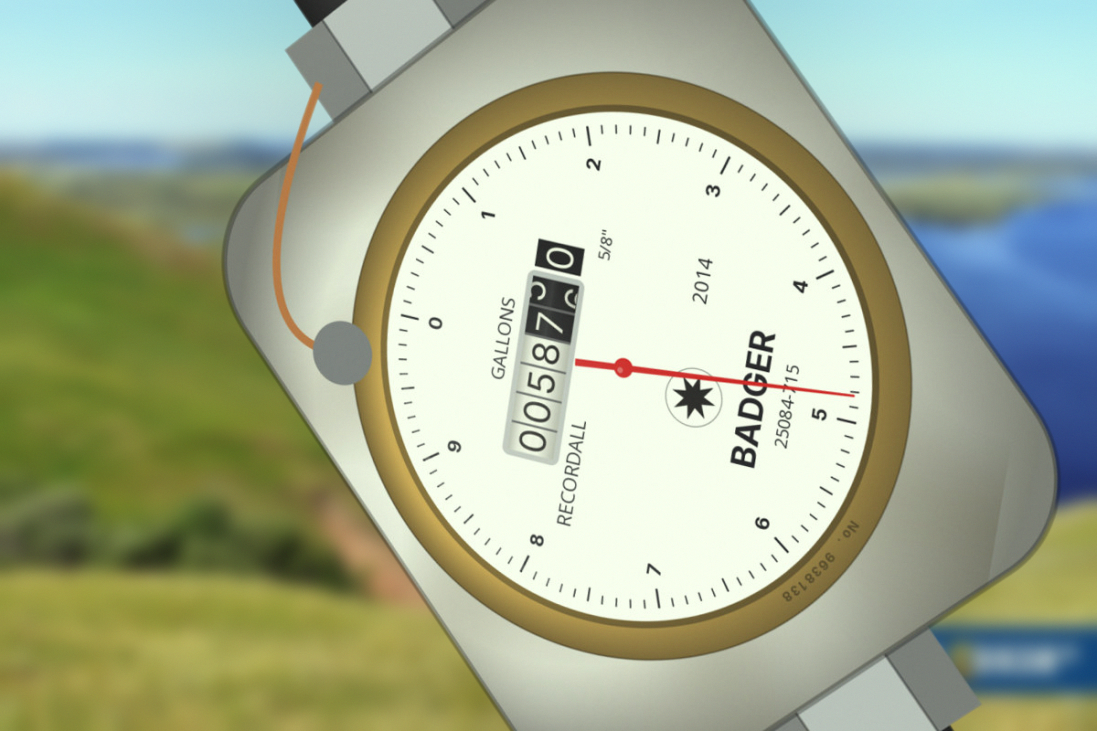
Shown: 58754.8,gal
